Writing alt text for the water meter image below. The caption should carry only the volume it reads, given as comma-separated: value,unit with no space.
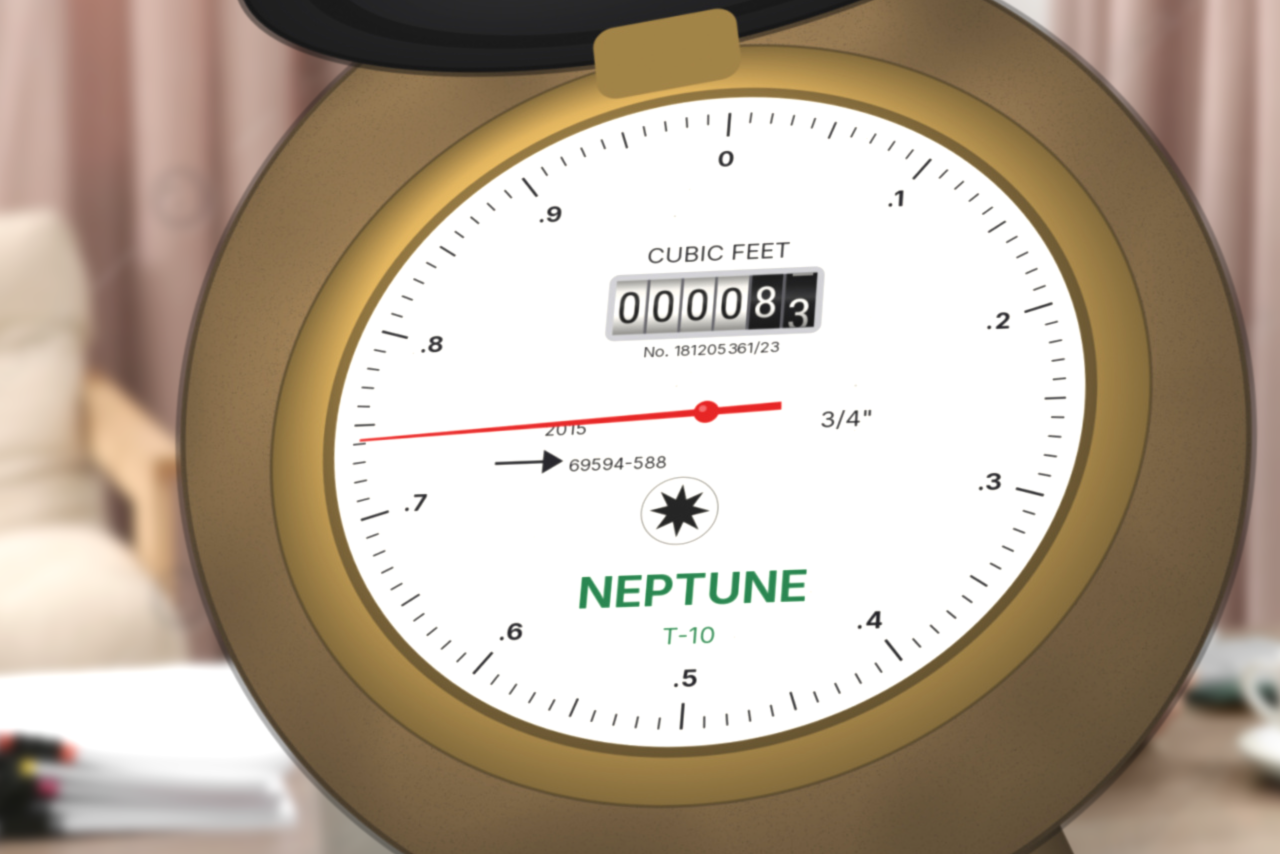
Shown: 82.74,ft³
